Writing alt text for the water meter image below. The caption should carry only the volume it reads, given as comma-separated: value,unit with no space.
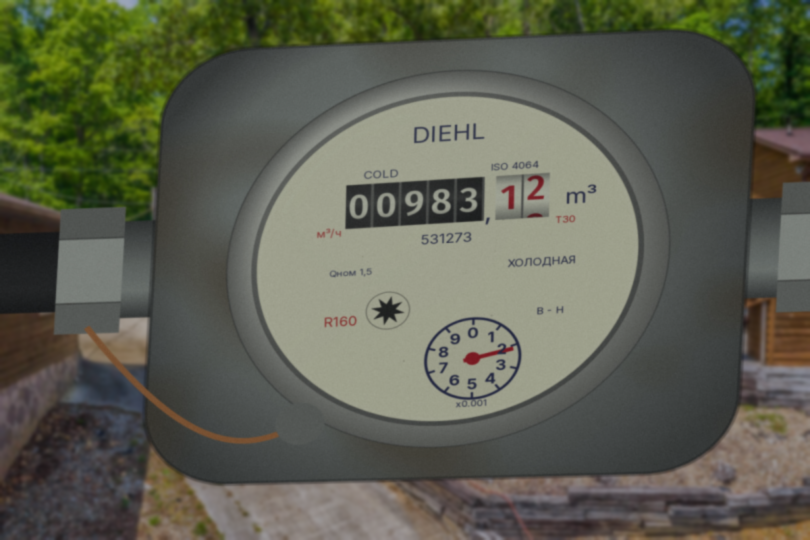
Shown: 983.122,m³
